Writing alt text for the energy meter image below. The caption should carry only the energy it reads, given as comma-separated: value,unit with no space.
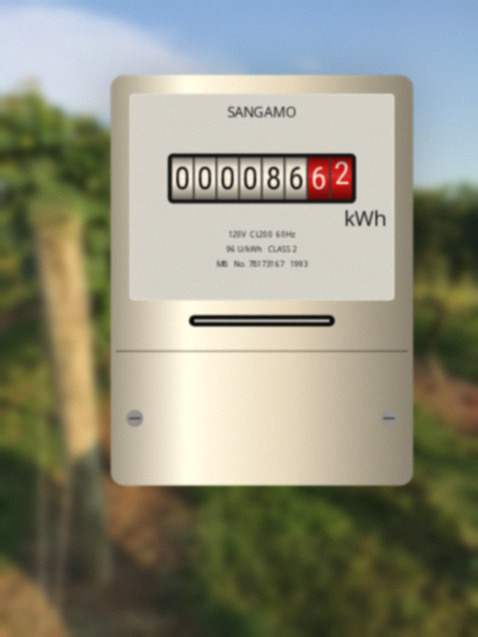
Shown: 86.62,kWh
